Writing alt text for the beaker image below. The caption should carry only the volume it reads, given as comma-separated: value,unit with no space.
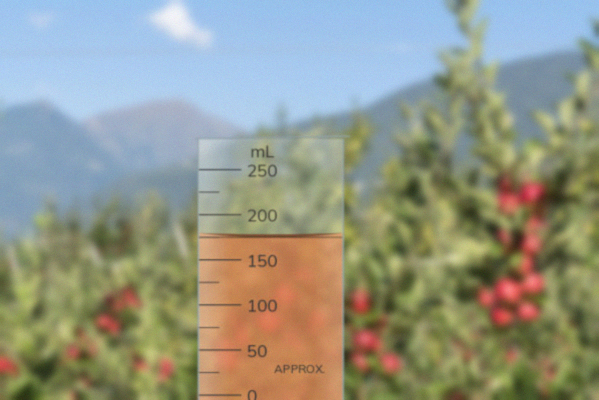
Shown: 175,mL
